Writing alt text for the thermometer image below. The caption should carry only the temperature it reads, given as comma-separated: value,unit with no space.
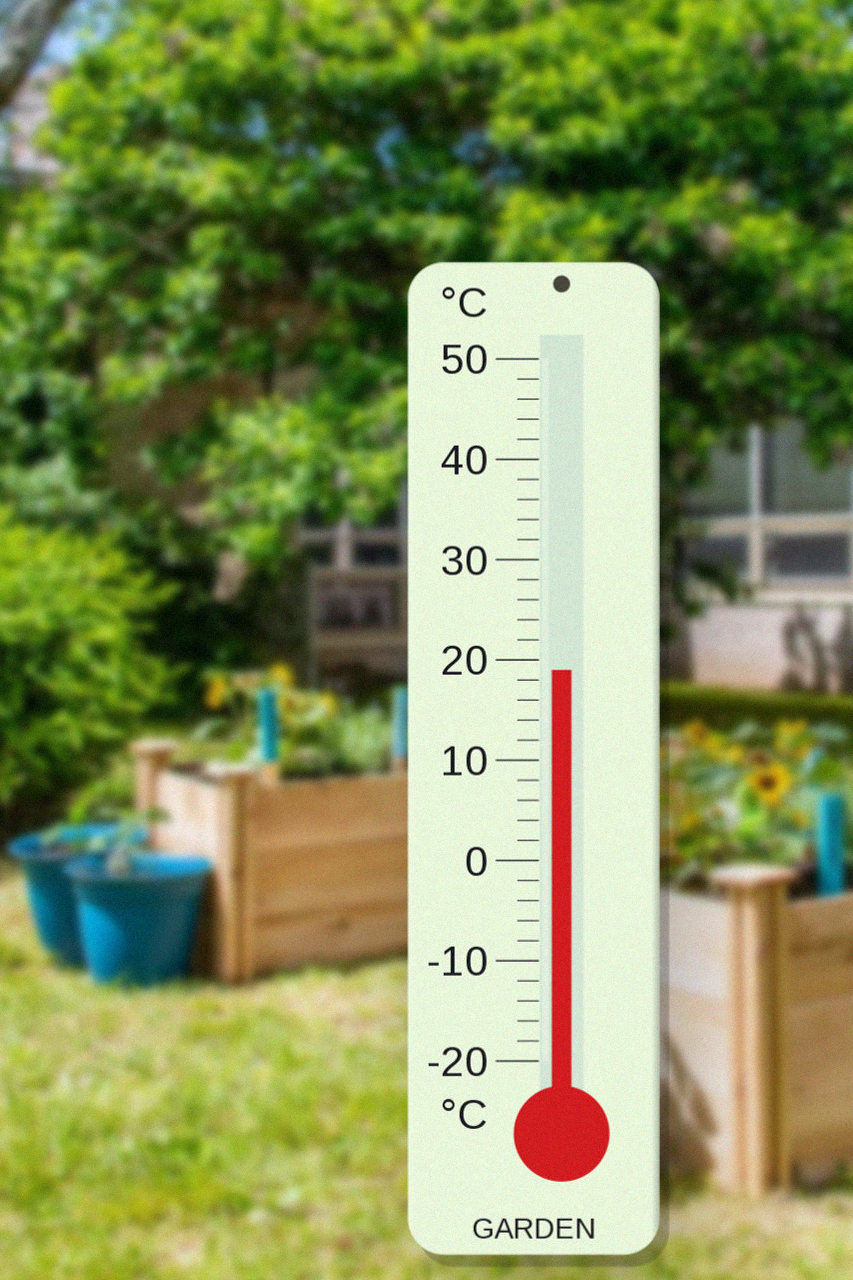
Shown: 19,°C
